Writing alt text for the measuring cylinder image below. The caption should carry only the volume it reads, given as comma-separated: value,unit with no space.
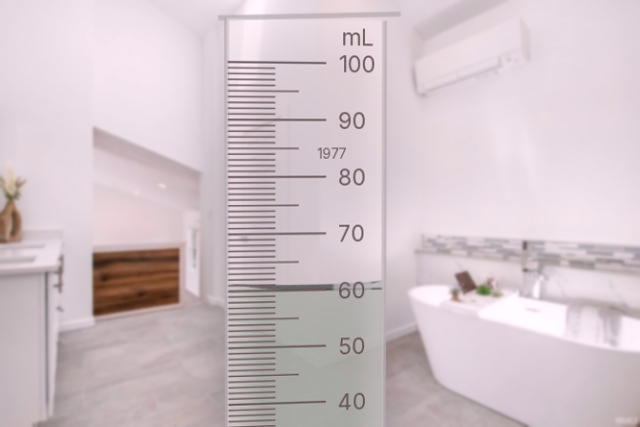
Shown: 60,mL
